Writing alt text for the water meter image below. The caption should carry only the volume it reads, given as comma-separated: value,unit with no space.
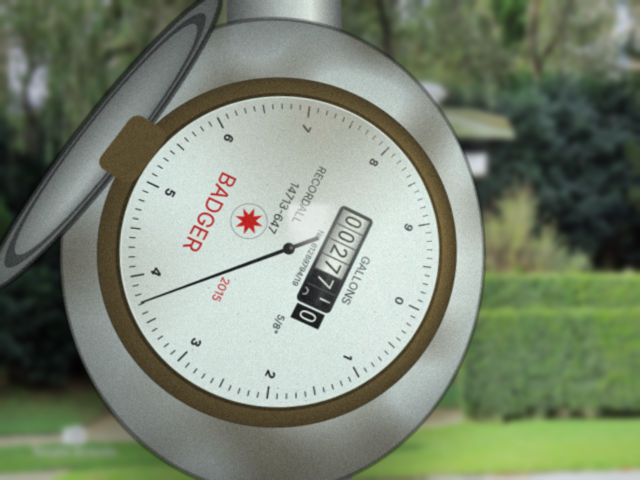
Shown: 27713.7,gal
